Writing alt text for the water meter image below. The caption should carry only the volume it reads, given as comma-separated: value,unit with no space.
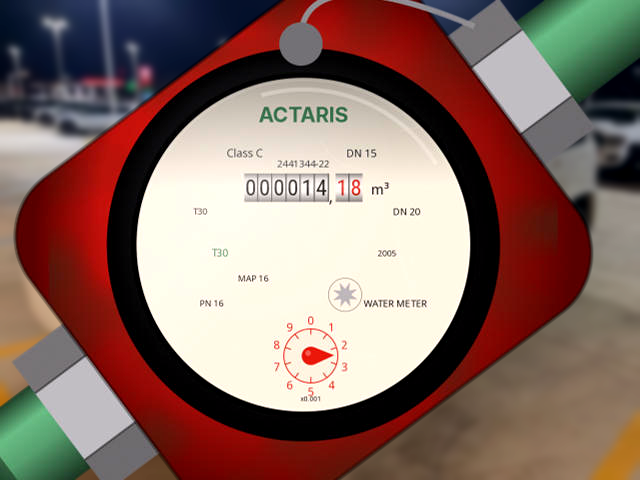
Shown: 14.182,m³
